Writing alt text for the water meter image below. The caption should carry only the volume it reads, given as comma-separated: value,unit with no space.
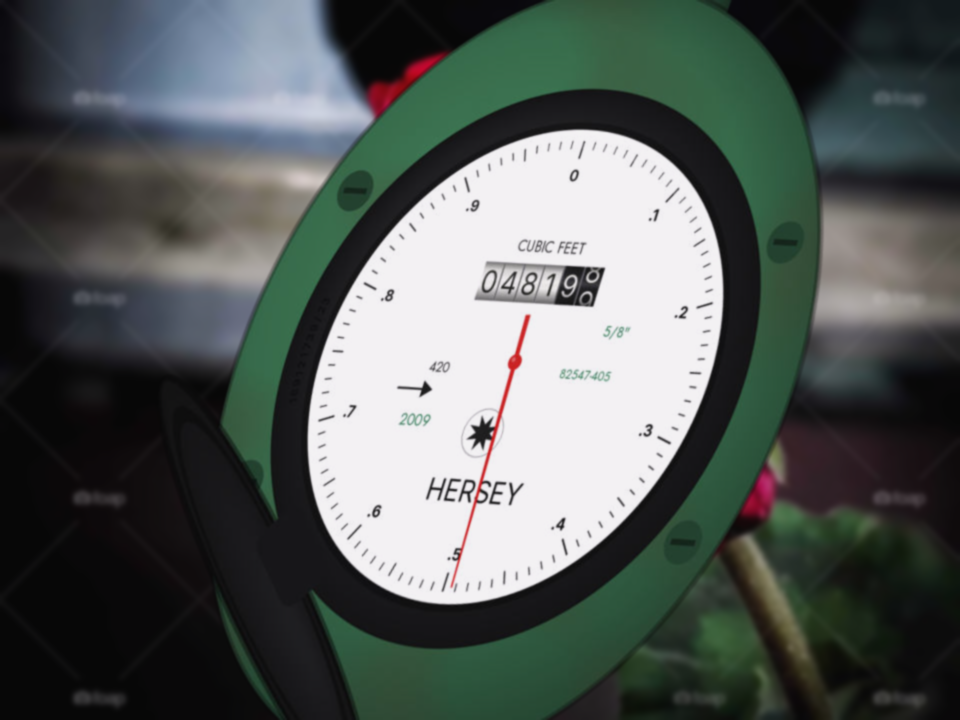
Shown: 48198.49,ft³
